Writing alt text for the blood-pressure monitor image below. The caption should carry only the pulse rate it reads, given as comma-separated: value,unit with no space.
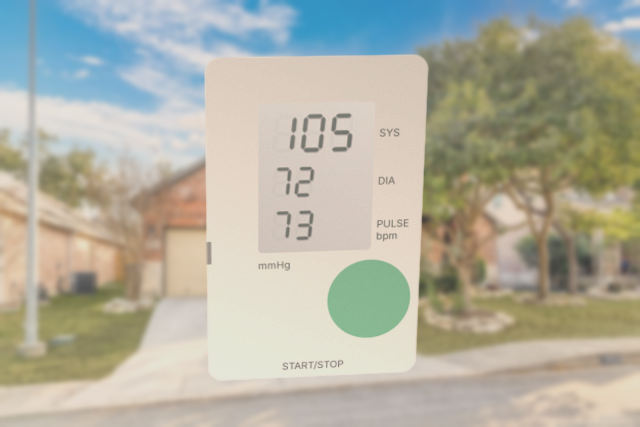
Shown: 73,bpm
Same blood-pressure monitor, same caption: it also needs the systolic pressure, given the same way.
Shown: 105,mmHg
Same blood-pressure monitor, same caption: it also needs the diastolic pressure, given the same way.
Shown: 72,mmHg
